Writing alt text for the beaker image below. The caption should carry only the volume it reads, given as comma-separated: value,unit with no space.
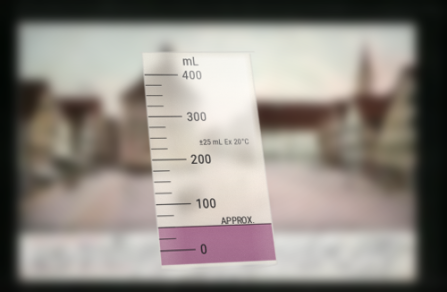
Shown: 50,mL
